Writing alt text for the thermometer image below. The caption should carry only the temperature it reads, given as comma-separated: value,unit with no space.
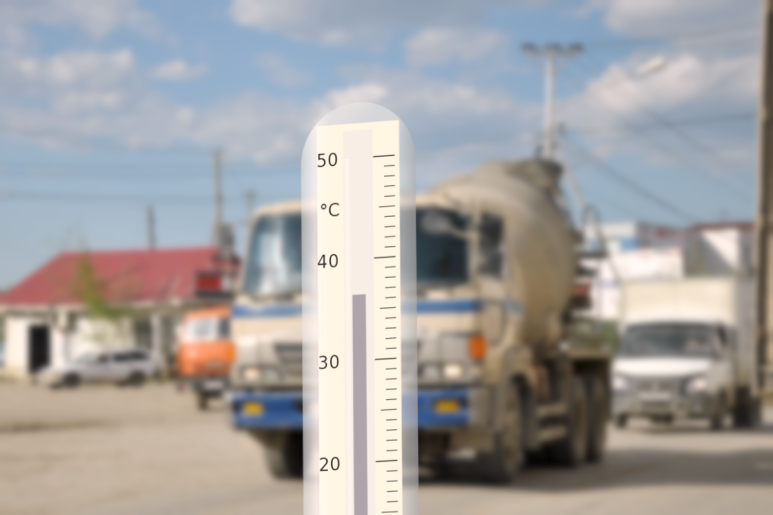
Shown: 36.5,°C
